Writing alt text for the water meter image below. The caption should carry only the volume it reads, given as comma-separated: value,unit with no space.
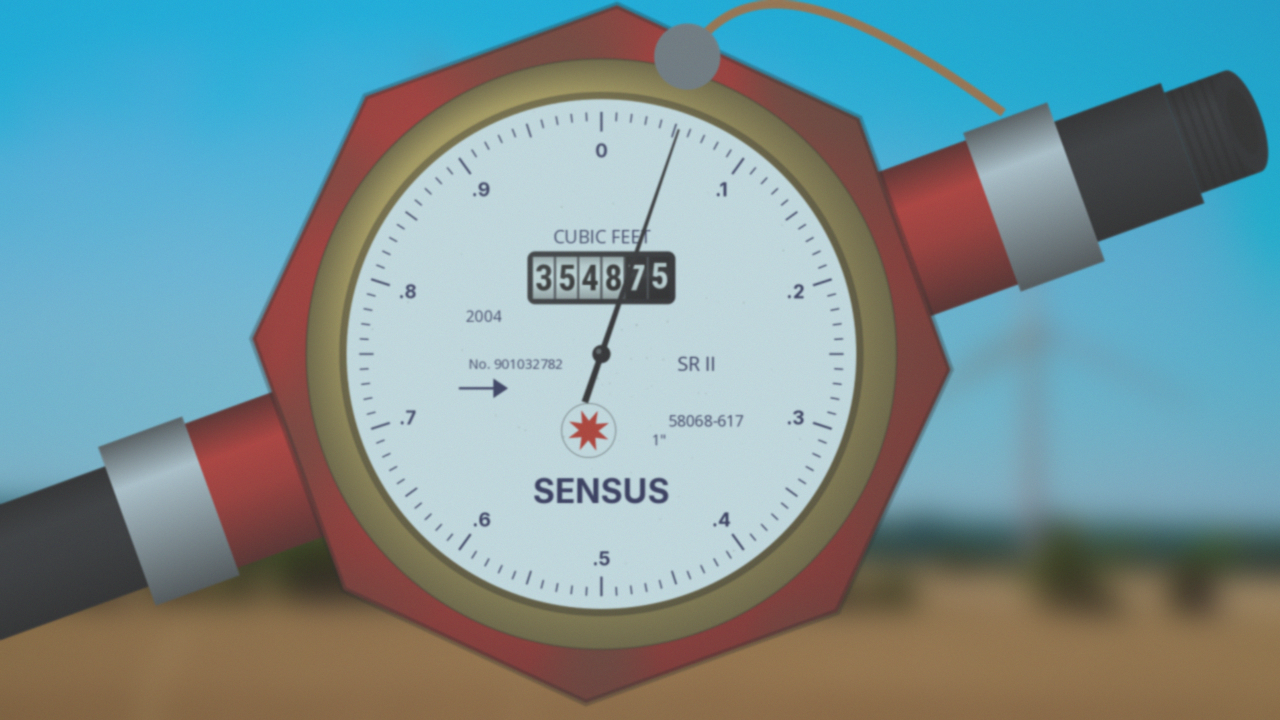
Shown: 354875.05,ft³
